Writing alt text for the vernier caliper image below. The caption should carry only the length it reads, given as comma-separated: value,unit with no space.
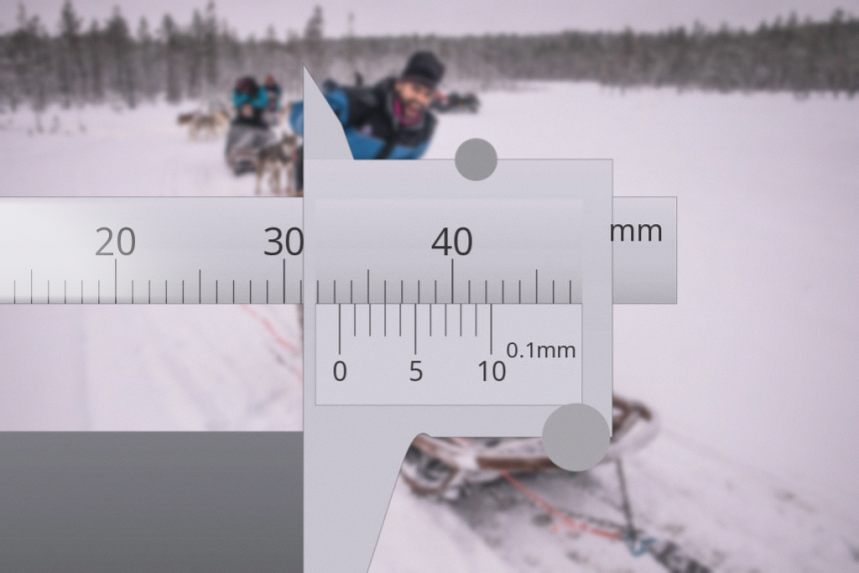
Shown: 33.3,mm
